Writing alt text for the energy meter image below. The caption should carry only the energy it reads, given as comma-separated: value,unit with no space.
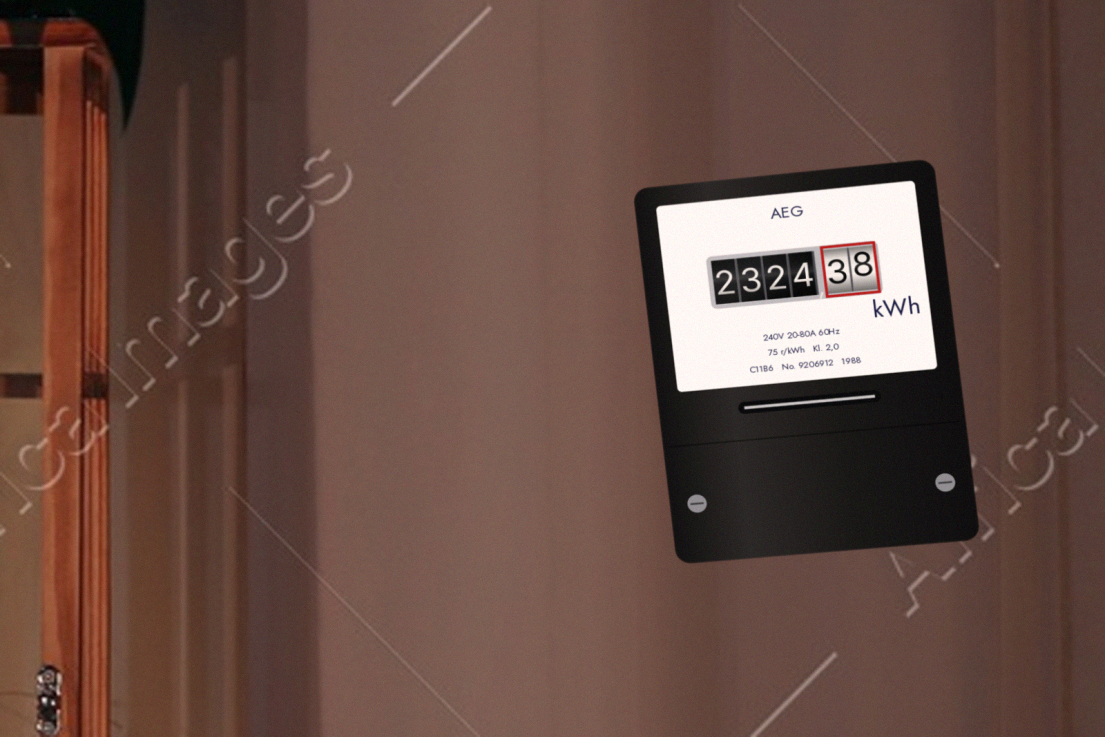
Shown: 2324.38,kWh
